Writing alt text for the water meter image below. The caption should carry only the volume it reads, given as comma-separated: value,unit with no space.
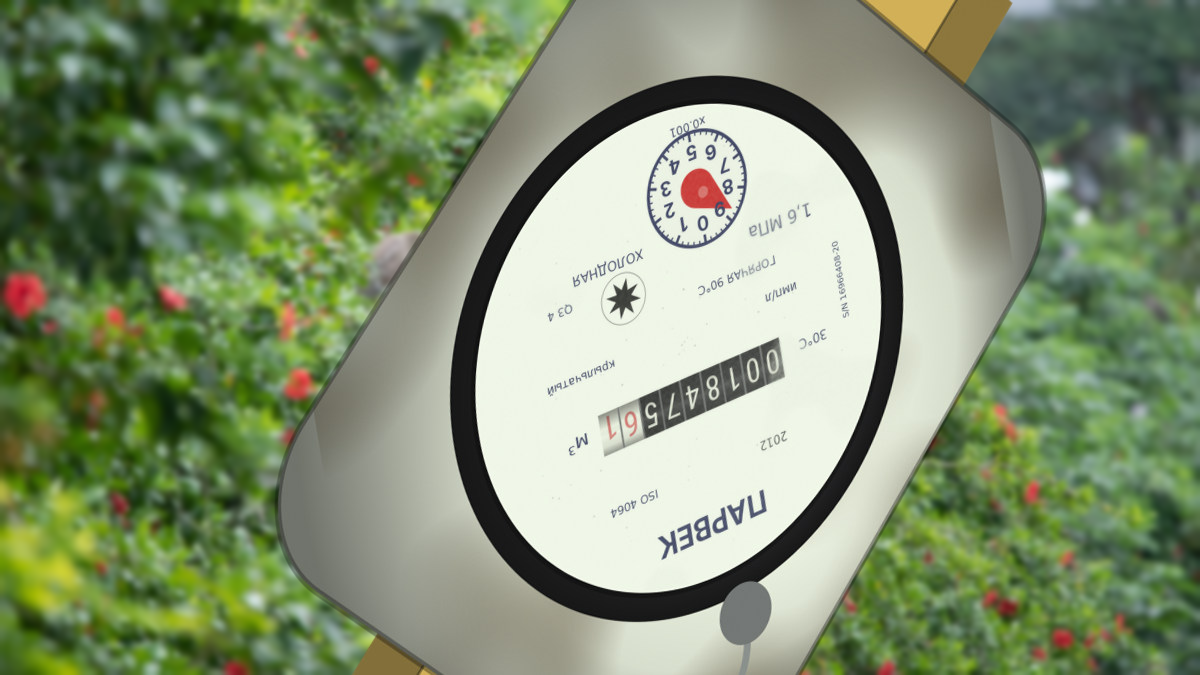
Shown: 18475.608,m³
